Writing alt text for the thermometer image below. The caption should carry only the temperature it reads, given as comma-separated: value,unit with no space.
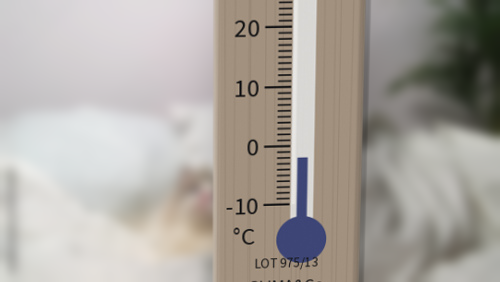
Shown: -2,°C
